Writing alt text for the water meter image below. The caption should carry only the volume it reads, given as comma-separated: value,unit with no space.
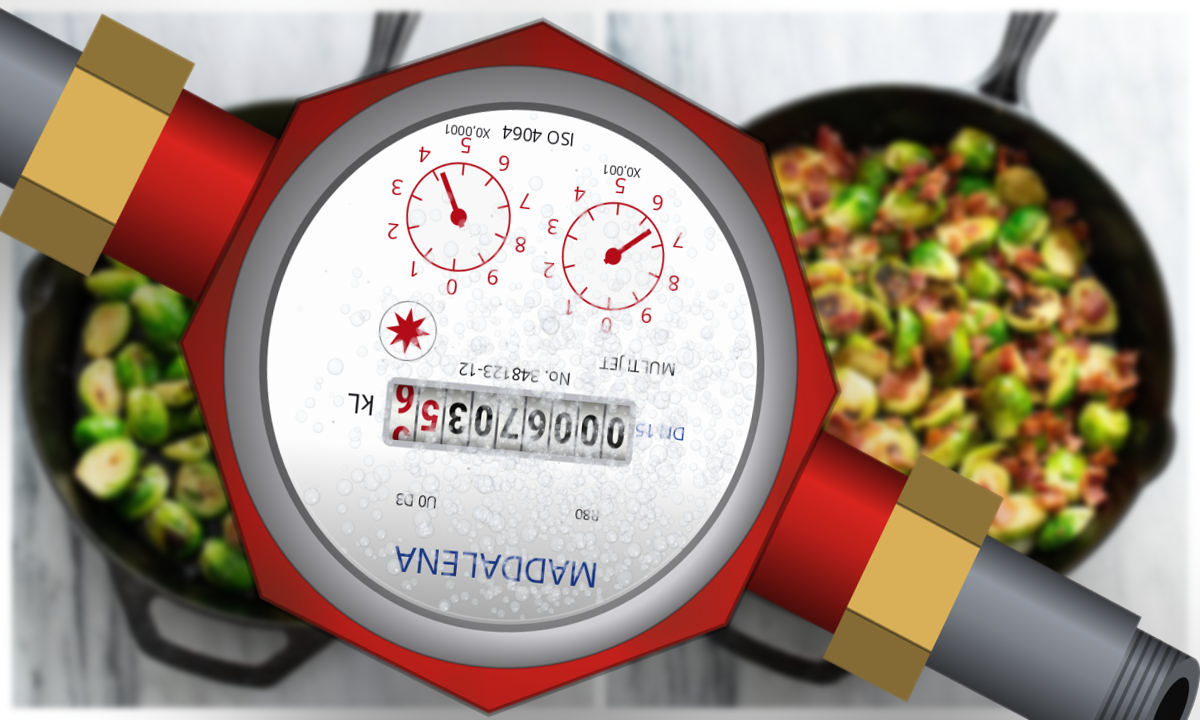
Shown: 6703.5564,kL
